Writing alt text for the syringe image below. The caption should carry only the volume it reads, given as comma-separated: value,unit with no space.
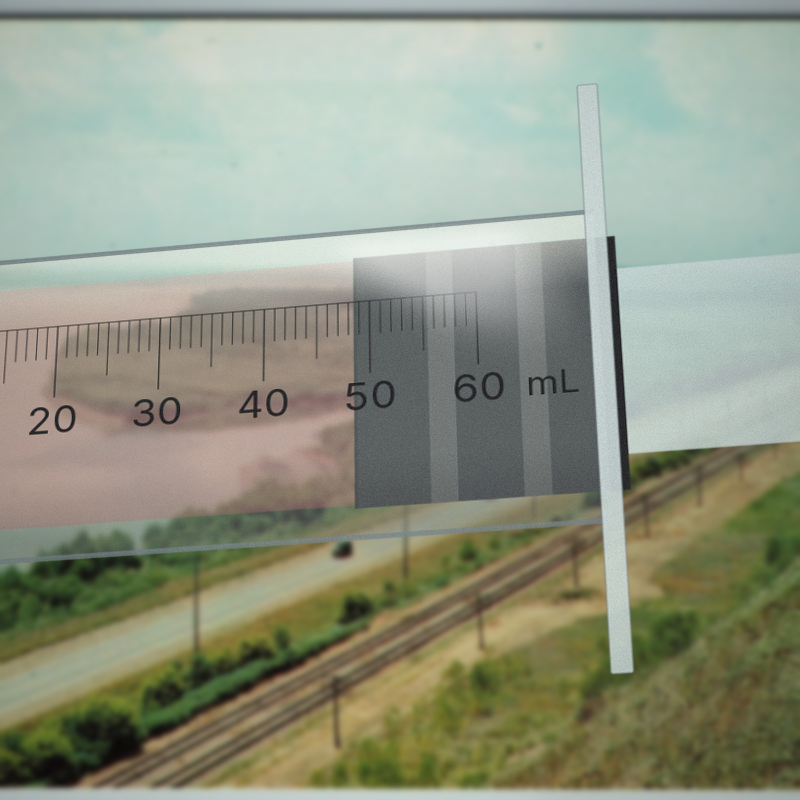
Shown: 48.5,mL
